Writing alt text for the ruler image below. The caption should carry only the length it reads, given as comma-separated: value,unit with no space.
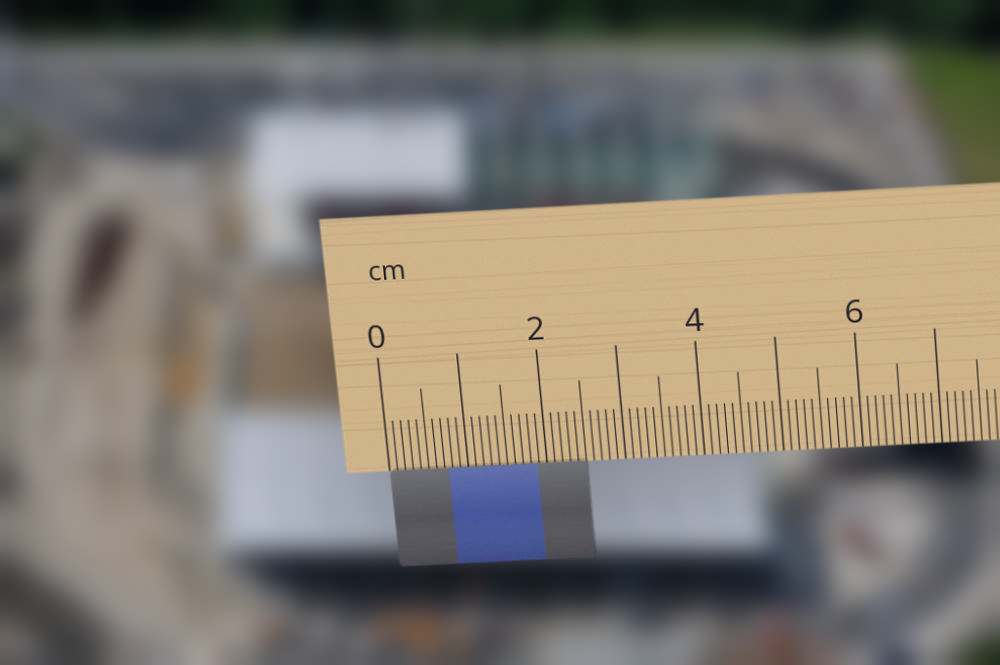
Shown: 2.5,cm
